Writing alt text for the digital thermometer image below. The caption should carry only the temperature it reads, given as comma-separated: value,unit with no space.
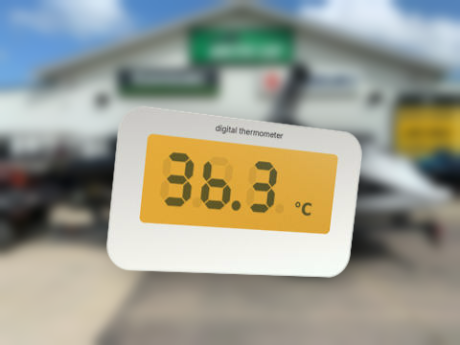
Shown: 36.3,°C
